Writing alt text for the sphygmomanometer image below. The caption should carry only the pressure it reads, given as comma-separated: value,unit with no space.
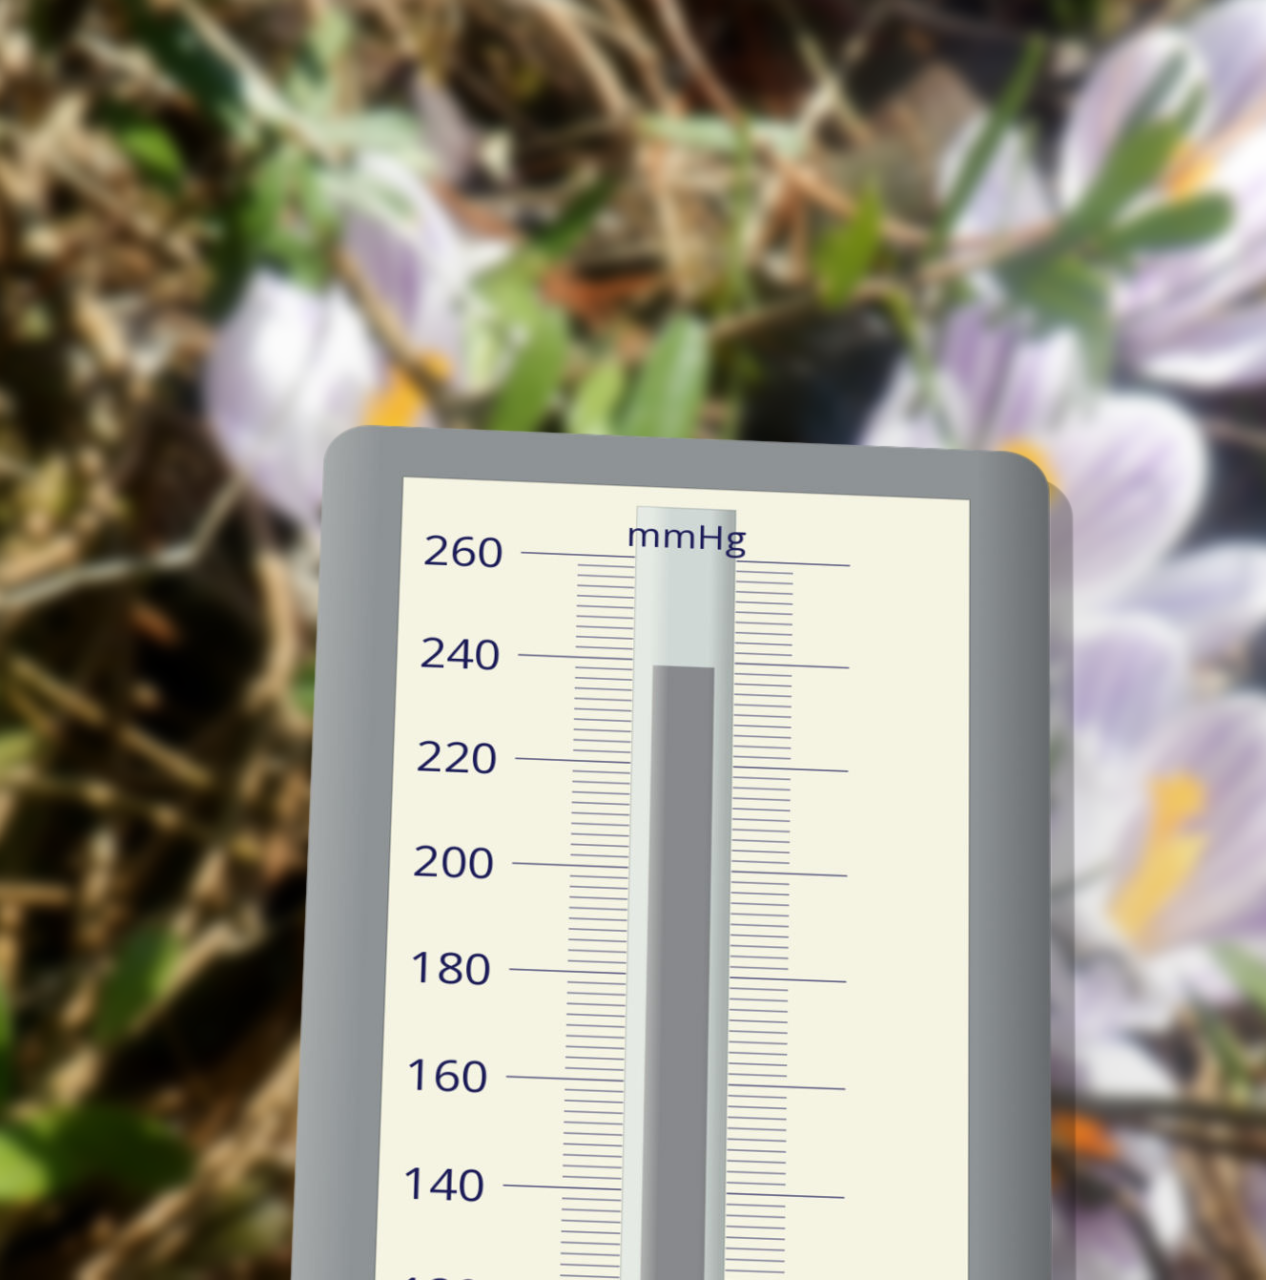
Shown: 239,mmHg
